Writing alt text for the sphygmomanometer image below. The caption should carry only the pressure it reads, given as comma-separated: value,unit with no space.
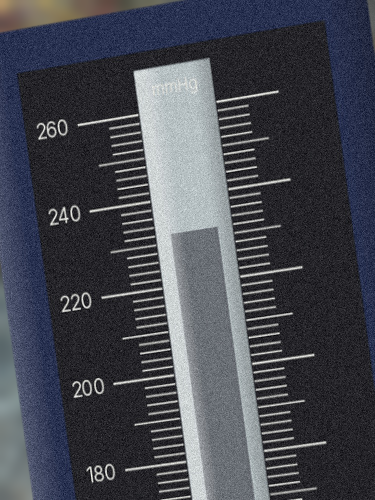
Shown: 232,mmHg
